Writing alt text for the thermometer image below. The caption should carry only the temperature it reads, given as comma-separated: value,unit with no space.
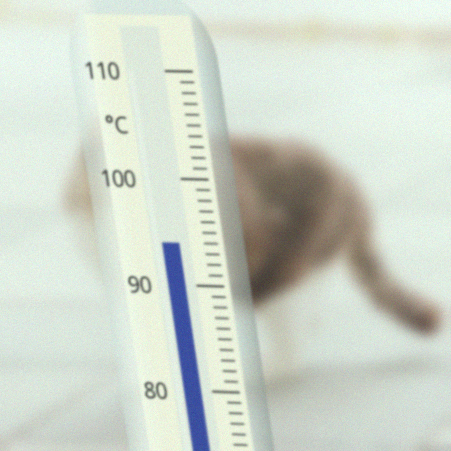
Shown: 94,°C
